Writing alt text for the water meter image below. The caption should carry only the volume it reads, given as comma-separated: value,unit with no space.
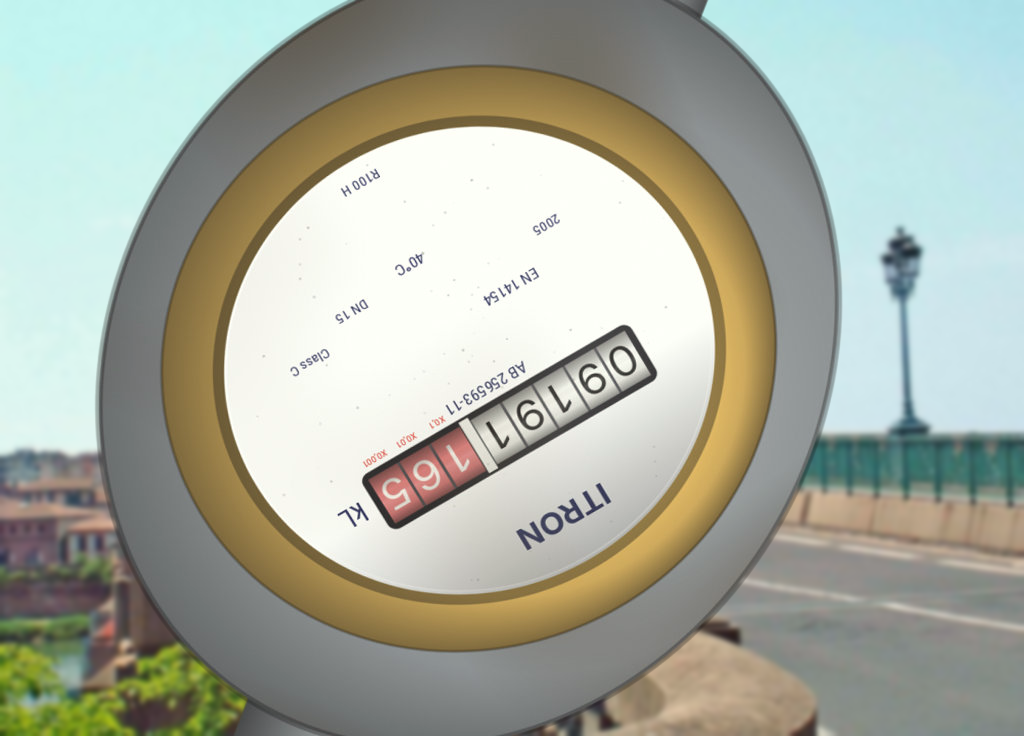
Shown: 9191.165,kL
